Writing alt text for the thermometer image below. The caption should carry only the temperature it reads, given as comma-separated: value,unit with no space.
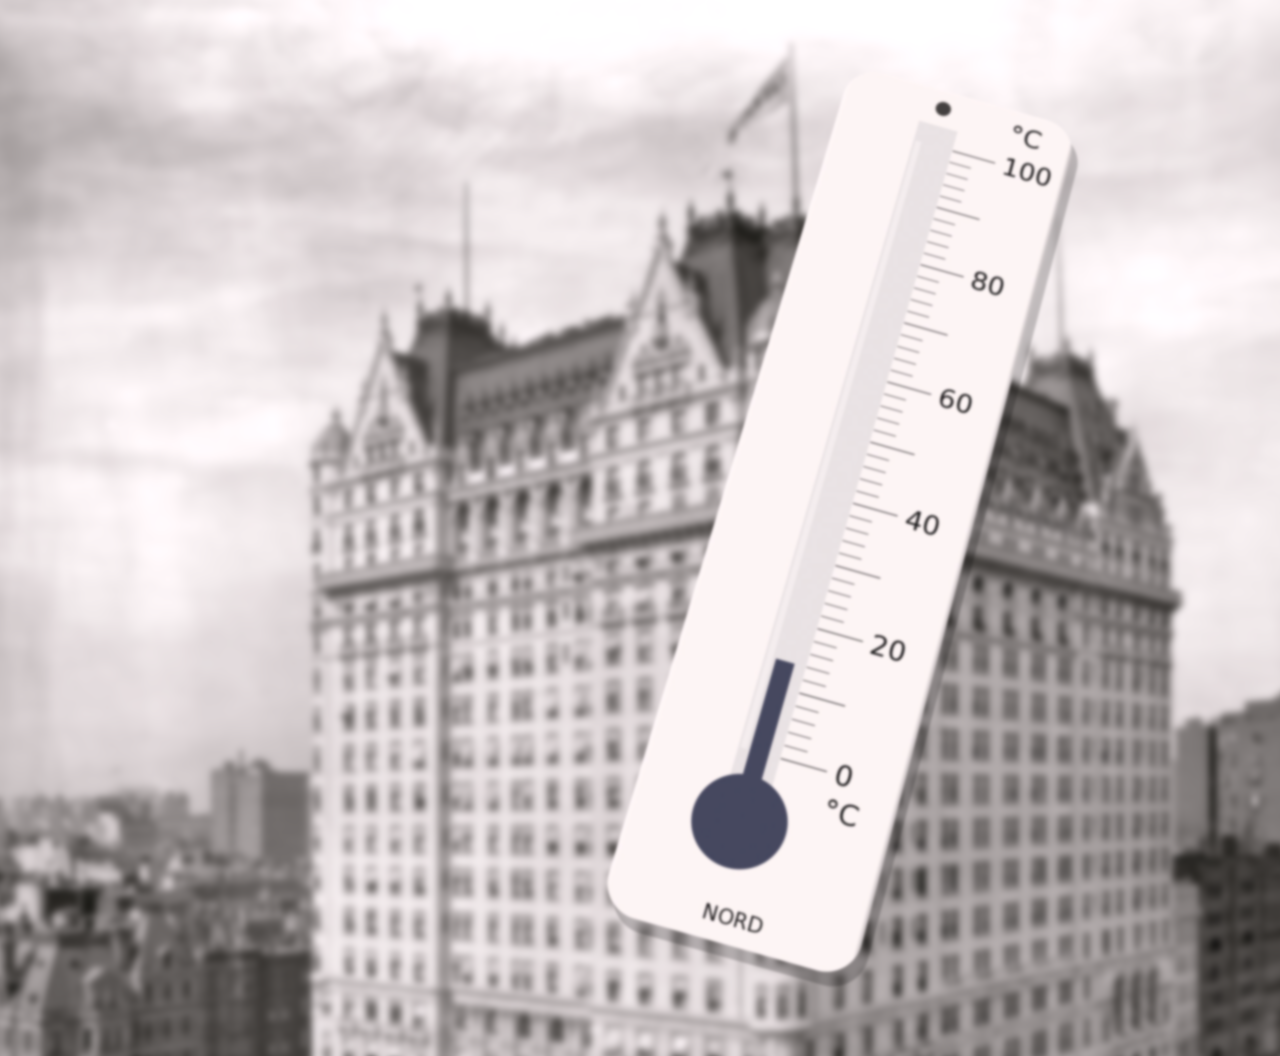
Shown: 14,°C
